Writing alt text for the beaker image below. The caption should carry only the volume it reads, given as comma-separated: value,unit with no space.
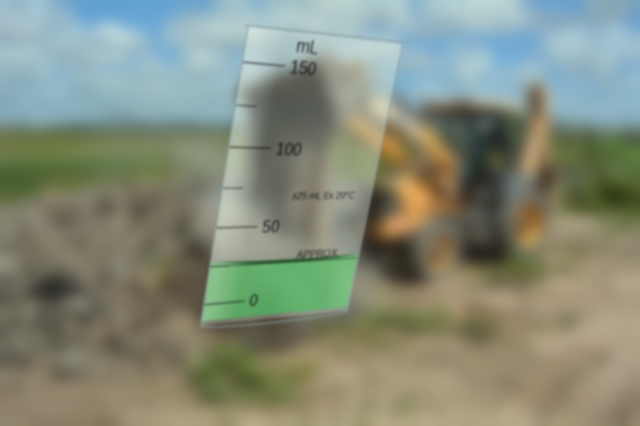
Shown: 25,mL
